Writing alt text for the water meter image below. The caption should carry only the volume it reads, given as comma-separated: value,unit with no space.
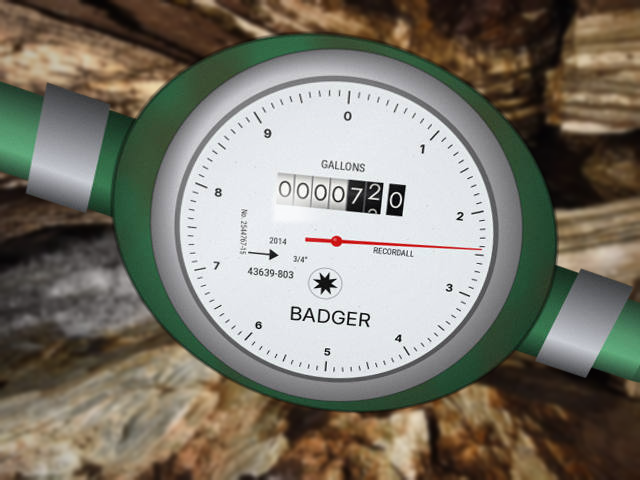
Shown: 722.4,gal
